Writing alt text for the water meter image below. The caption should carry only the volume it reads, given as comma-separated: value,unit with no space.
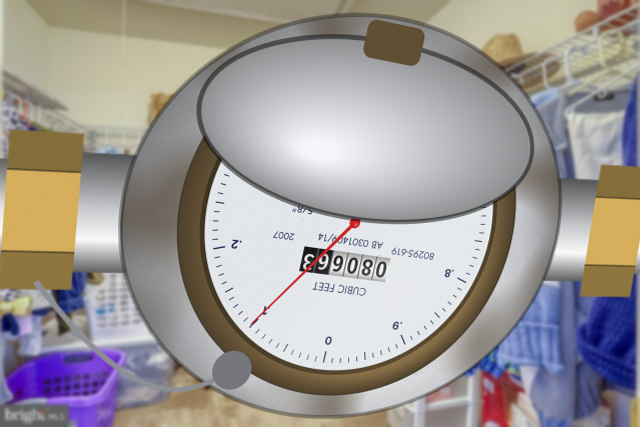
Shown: 80663.10,ft³
